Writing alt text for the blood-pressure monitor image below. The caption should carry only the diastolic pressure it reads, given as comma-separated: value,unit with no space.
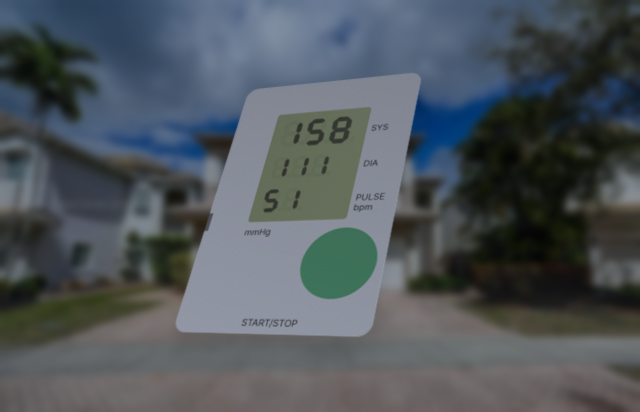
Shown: 111,mmHg
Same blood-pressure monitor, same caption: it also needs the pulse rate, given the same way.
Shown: 51,bpm
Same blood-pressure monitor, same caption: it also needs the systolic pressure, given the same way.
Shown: 158,mmHg
